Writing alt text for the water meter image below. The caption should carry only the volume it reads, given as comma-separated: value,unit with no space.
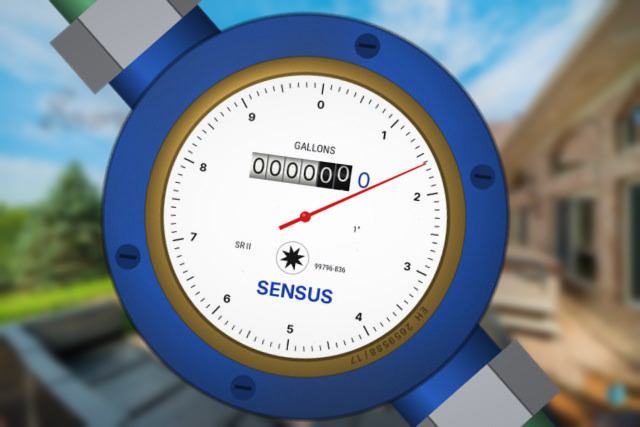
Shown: 1.6,gal
